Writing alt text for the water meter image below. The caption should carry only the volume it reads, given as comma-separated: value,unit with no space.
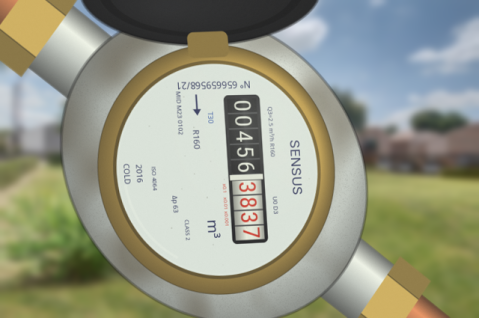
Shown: 456.3837,m³
